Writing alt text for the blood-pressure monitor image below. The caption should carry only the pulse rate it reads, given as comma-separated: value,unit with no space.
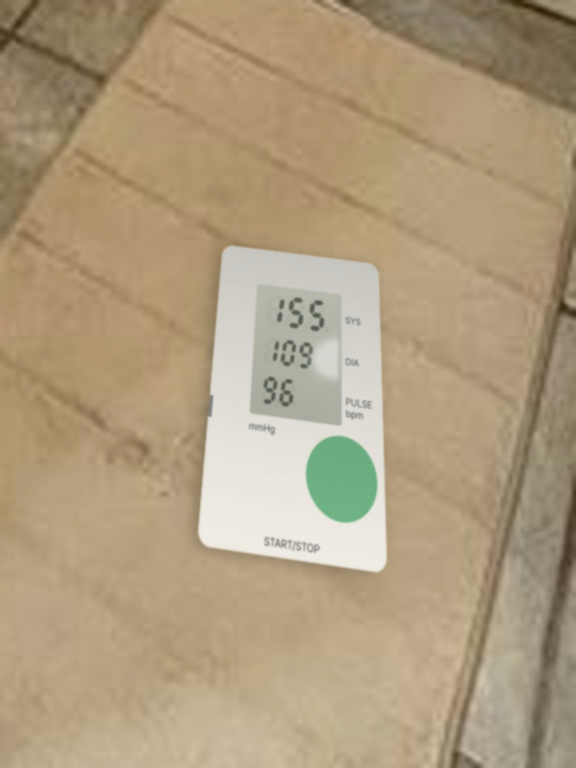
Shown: 96,bpm
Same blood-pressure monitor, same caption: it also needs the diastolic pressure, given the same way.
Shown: 109,mmHg
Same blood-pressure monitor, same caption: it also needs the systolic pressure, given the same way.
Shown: 155,mmHg
